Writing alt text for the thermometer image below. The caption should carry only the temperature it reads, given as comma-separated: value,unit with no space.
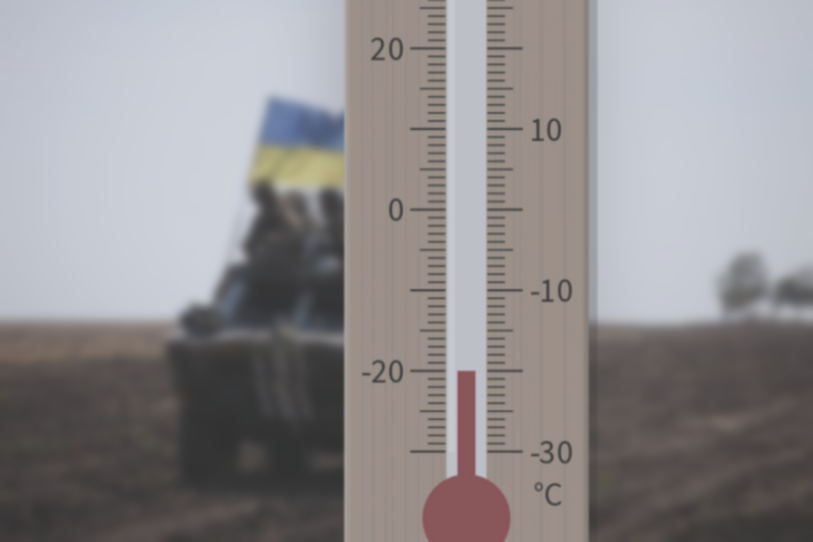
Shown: -20,°C
